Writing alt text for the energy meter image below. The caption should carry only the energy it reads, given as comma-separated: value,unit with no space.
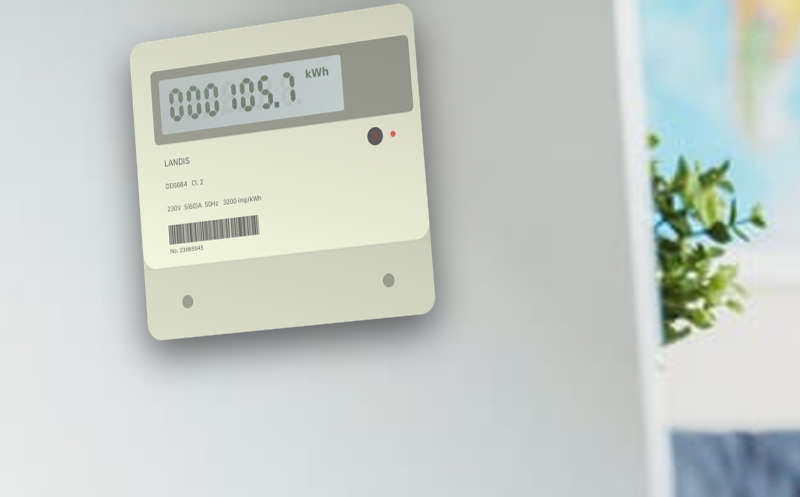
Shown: 105.7,kWh
